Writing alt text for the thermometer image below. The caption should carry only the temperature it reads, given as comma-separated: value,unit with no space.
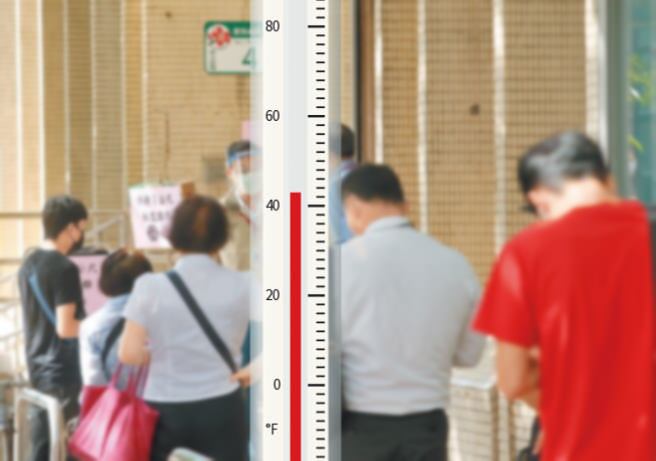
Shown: 43,°F
